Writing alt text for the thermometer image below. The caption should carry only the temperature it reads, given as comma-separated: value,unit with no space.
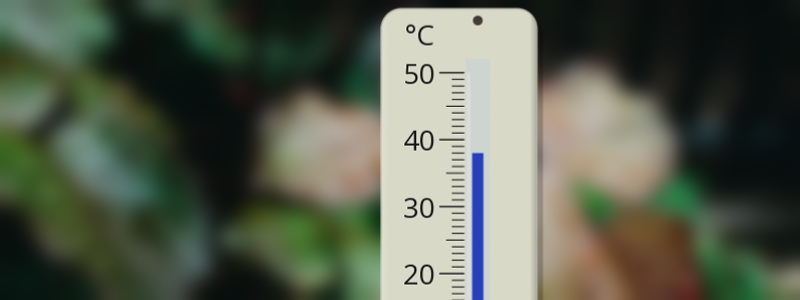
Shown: 38,°C
